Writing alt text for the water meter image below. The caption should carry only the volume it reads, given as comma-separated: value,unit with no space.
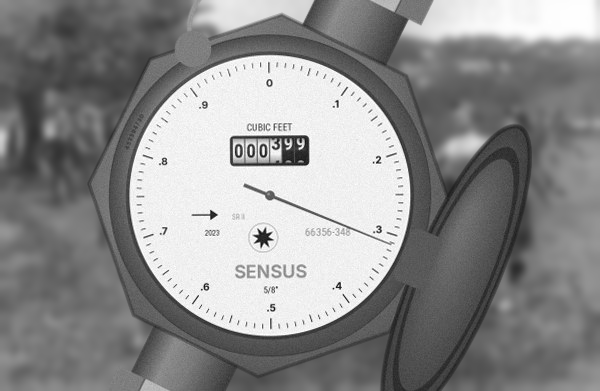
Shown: 399.31,ft³
